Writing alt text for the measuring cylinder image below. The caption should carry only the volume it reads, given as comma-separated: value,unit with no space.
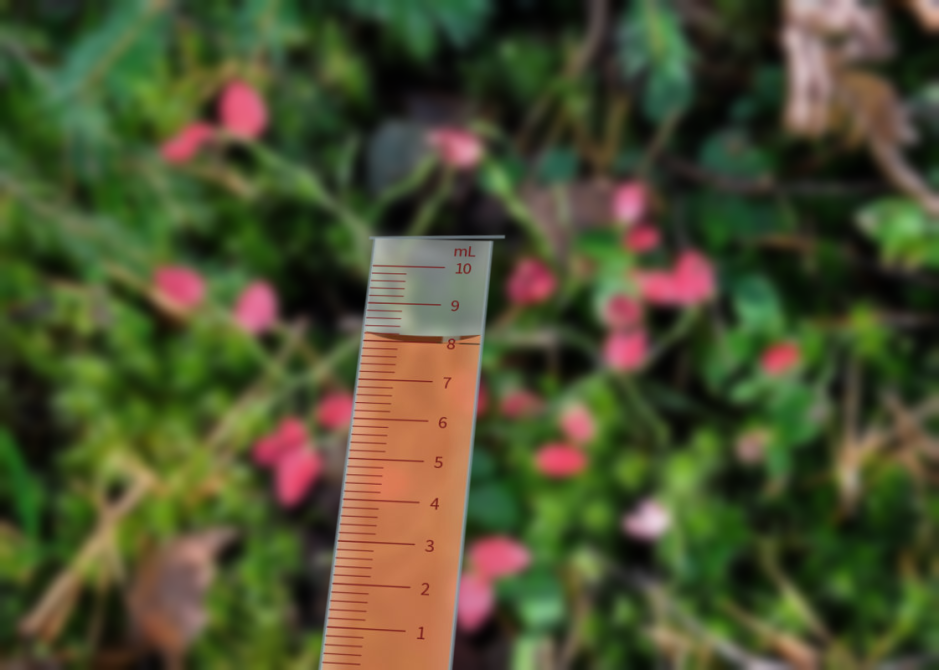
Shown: 8,mL
